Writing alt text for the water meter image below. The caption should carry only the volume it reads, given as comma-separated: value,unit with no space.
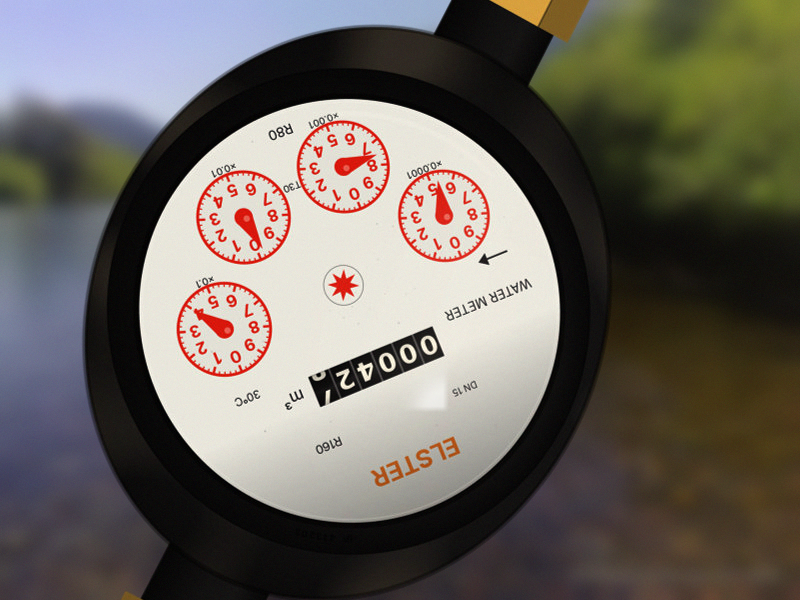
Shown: 427.3975,m³
